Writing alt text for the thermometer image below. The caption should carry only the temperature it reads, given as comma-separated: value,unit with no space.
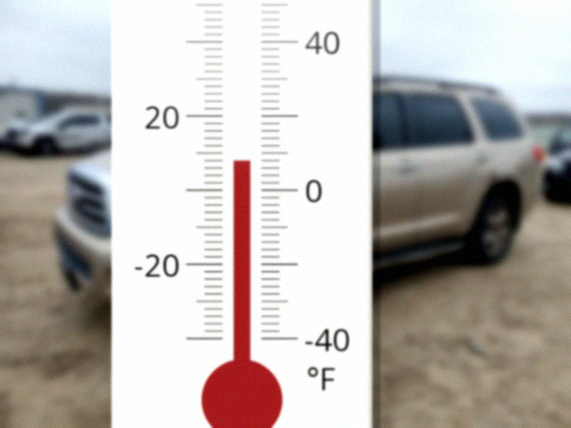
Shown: 8,°F
